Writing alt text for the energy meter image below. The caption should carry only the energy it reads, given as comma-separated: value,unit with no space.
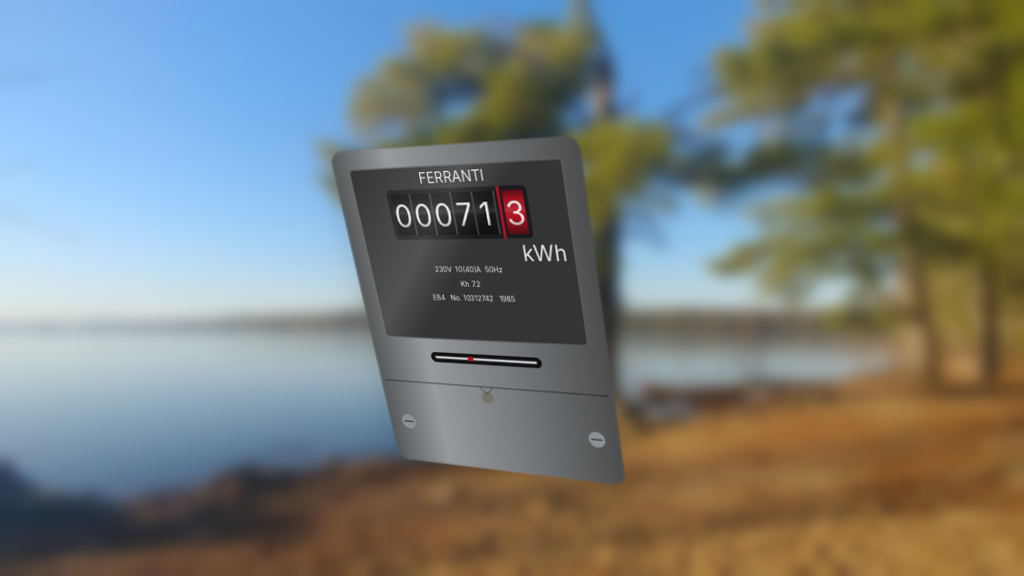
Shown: 71.3,kWh
